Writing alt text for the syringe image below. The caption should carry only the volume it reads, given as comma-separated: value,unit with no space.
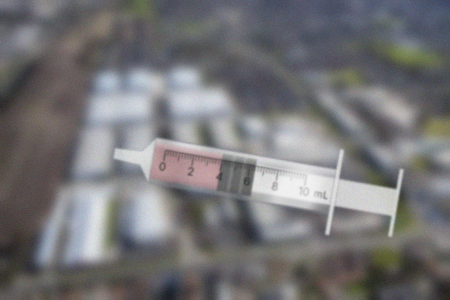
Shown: 4,mL
